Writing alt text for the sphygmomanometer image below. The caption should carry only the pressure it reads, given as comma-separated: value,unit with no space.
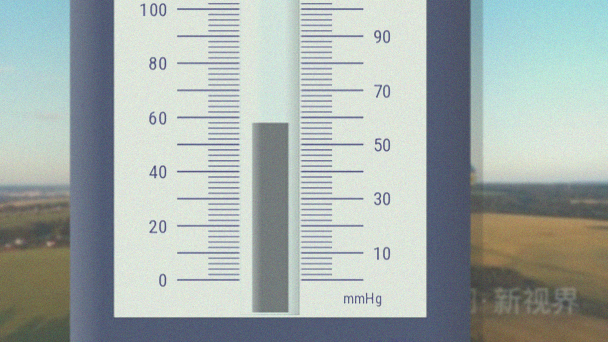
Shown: 58,mmHg
